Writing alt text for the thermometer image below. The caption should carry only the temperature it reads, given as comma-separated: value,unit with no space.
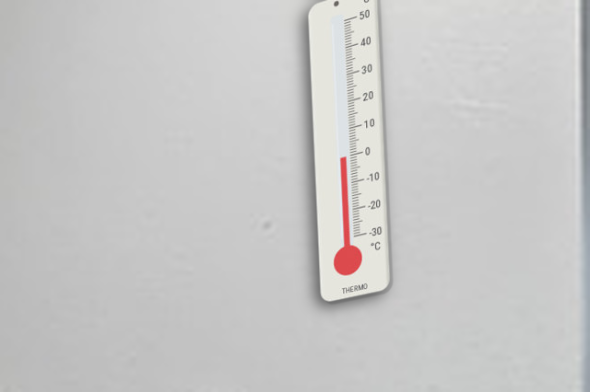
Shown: 0,°C
